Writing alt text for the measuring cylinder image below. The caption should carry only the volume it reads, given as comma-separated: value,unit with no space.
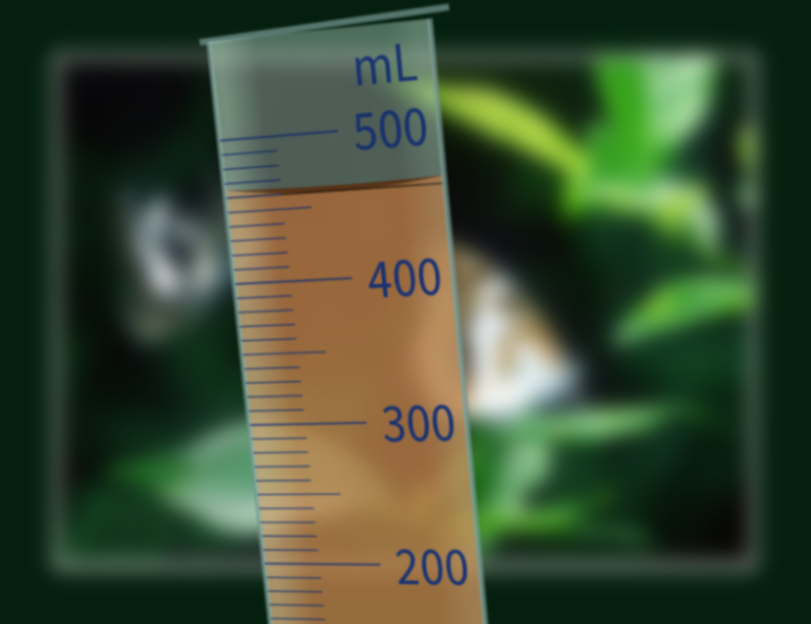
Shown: 460,mL
